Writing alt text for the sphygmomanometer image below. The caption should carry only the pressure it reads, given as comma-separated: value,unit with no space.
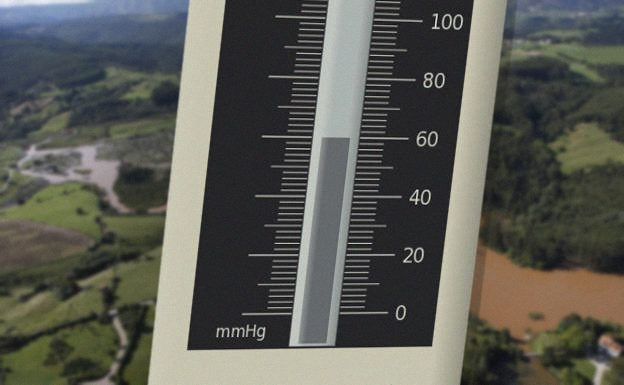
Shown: 60,mmHg
